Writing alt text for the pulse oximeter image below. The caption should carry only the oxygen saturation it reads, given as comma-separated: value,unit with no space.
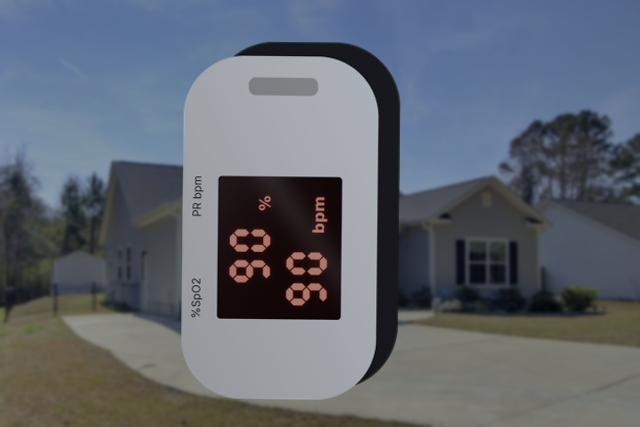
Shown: 90,%
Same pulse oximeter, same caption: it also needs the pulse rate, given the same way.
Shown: 90,bpm
